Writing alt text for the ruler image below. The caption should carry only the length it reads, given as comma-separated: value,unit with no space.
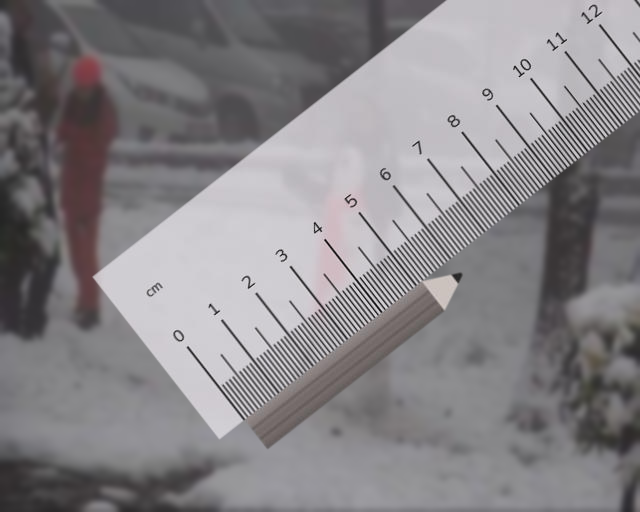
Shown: 6,cm
